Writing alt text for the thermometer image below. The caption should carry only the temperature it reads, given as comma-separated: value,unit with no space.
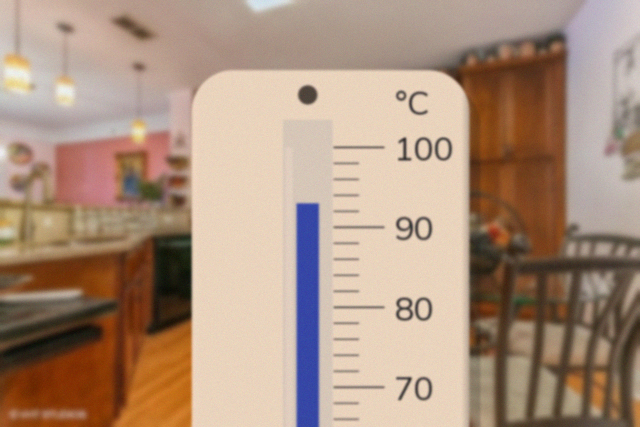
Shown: 93,°C
